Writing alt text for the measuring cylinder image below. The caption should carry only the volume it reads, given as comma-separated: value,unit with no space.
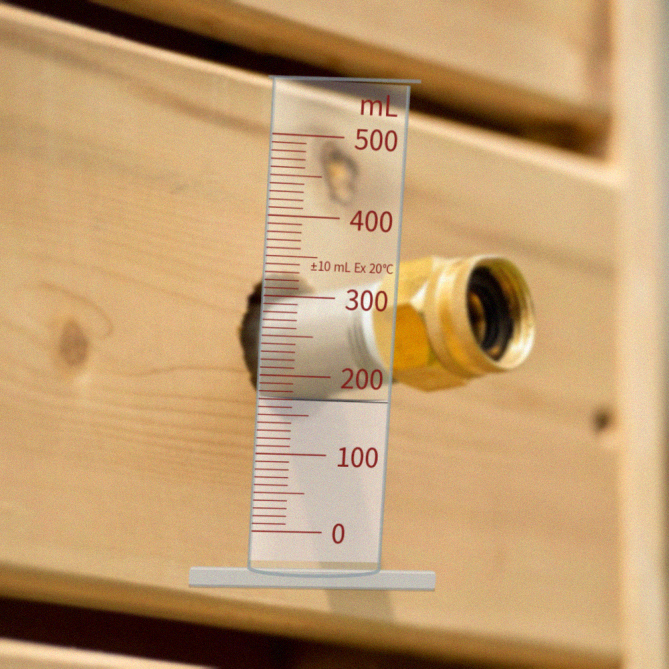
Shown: 170,mL
